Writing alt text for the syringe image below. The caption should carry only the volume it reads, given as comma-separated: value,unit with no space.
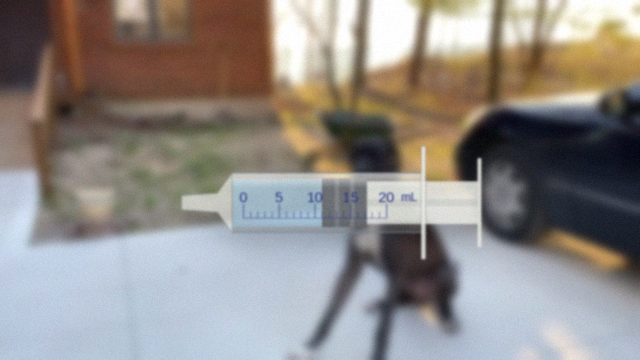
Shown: 11,mL
